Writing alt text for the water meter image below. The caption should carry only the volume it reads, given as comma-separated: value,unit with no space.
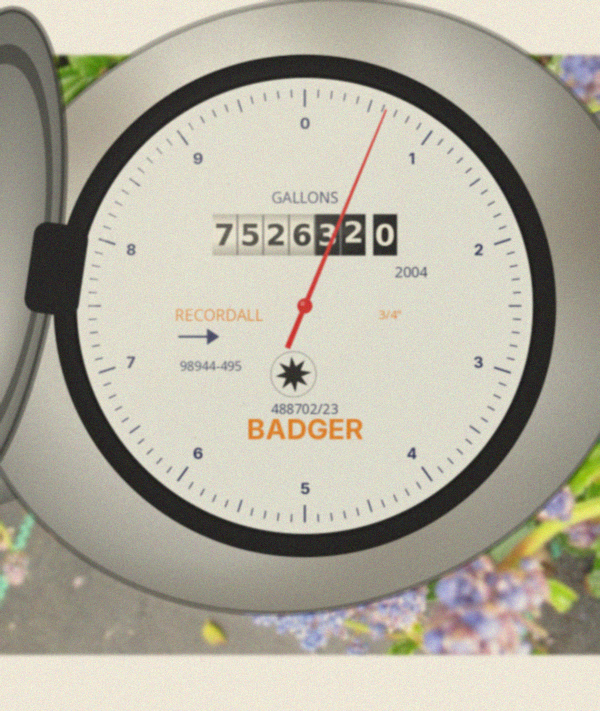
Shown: 7526320.6,gal
